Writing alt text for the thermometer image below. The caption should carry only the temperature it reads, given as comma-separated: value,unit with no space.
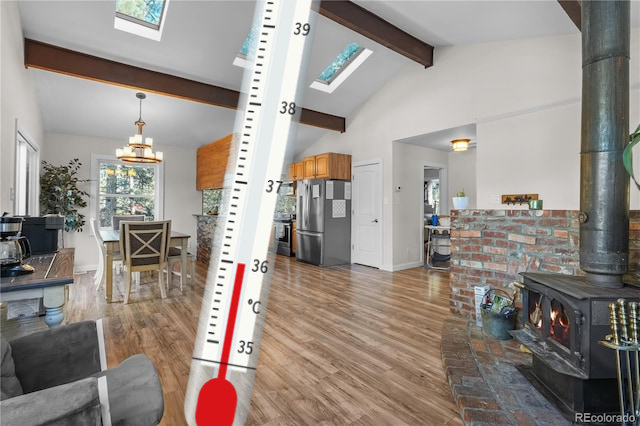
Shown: 36,°C
